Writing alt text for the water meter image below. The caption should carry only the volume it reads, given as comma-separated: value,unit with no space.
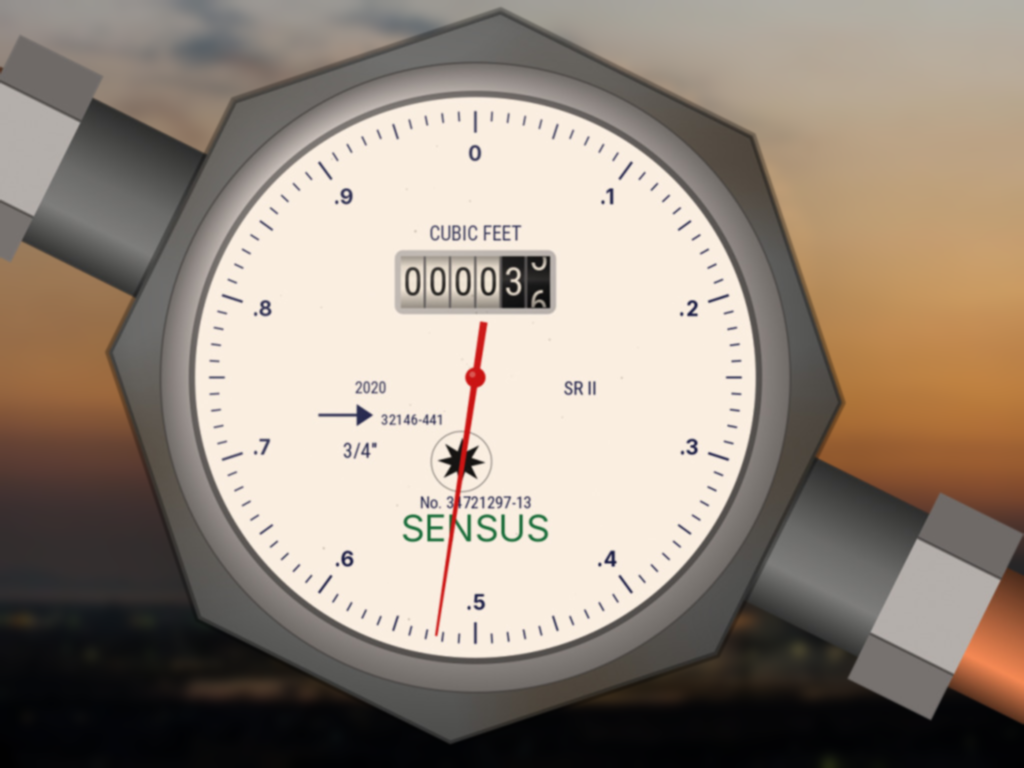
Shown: 35.52,ft³
